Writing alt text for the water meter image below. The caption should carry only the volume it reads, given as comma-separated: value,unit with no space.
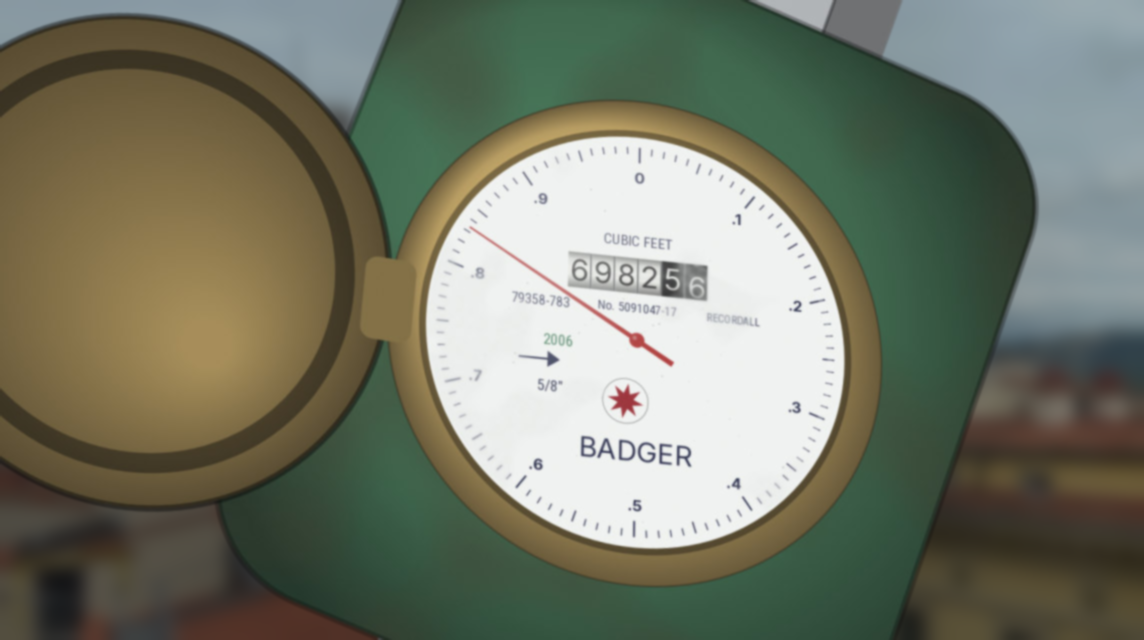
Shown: 698255.83,ft³
